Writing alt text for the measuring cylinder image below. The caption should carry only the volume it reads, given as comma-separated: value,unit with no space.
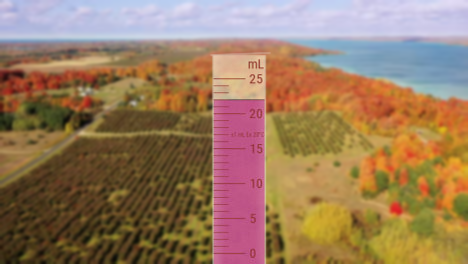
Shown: 22,mL
